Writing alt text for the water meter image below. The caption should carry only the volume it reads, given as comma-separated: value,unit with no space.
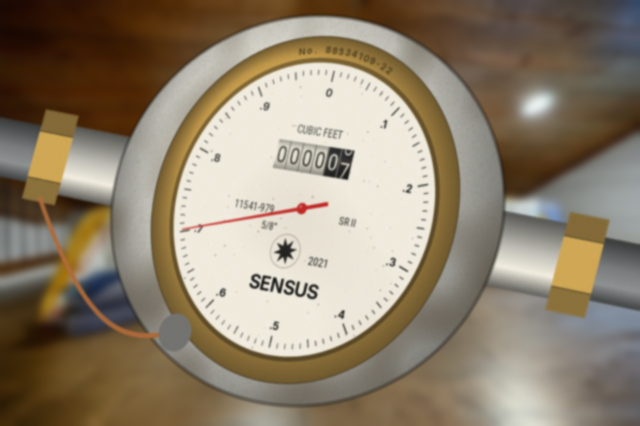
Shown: 6.70,ft³
